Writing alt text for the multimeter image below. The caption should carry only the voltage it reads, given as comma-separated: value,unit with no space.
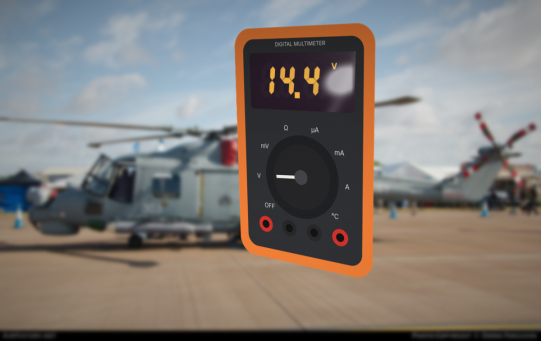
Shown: 14.4,V
